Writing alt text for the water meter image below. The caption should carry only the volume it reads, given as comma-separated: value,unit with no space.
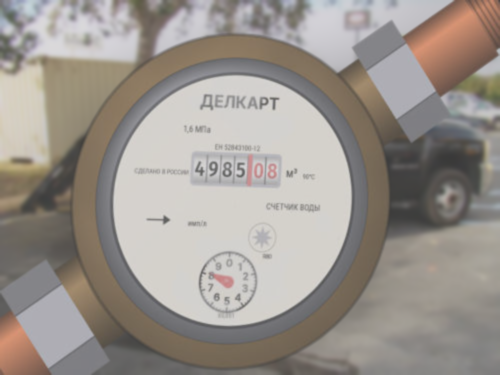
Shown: 4985.088,m³
